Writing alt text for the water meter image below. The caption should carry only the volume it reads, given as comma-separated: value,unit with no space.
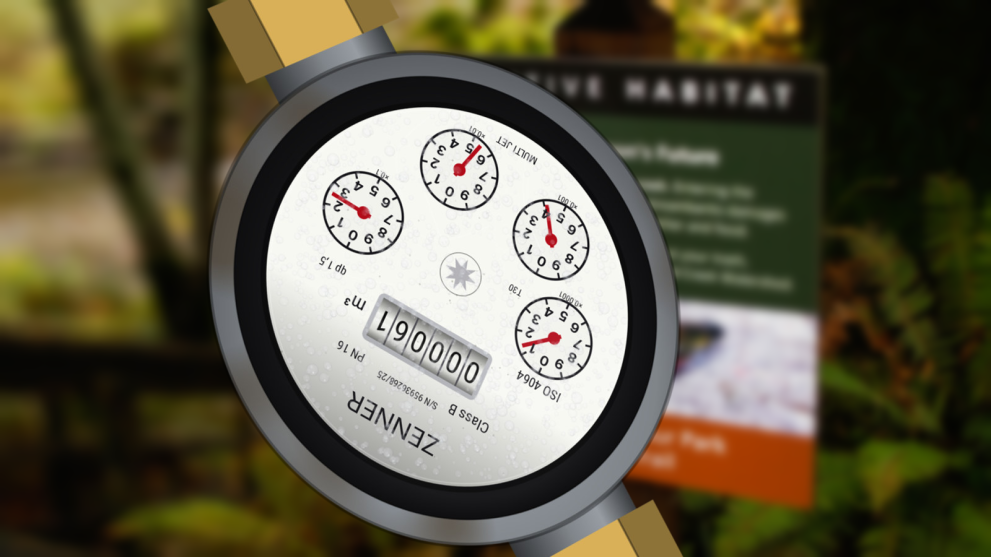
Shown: 61.2541,m³
